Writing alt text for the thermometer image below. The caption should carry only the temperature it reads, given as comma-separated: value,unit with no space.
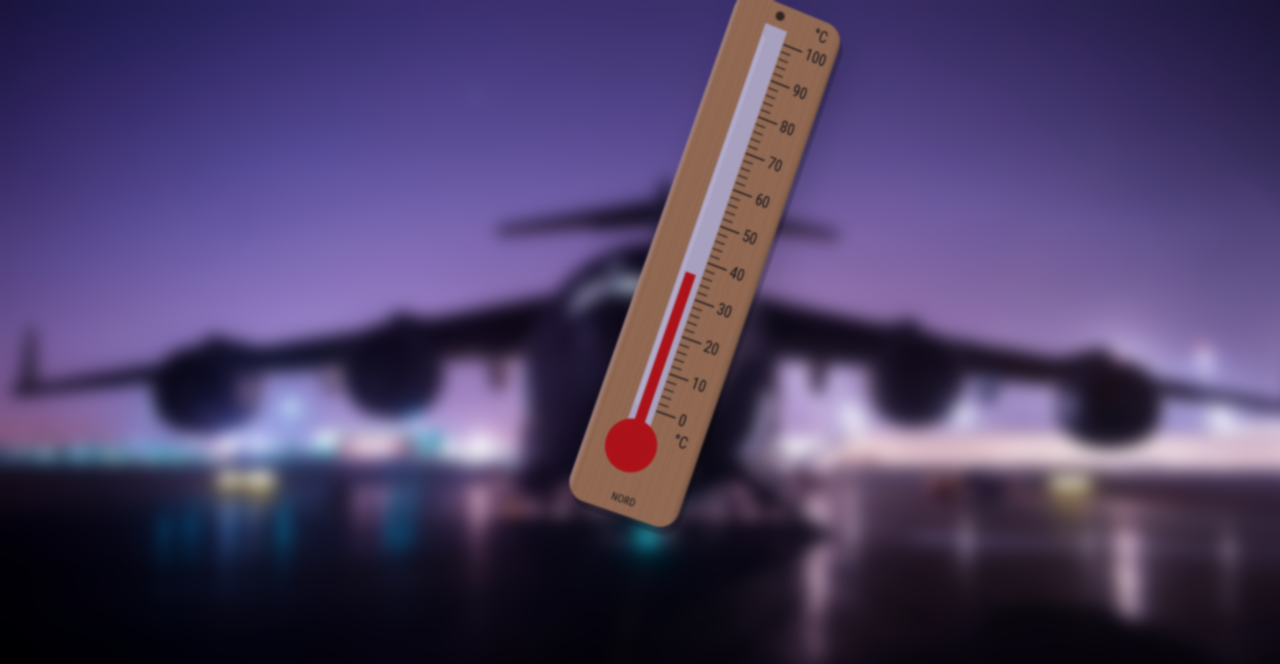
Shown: 36,°C
